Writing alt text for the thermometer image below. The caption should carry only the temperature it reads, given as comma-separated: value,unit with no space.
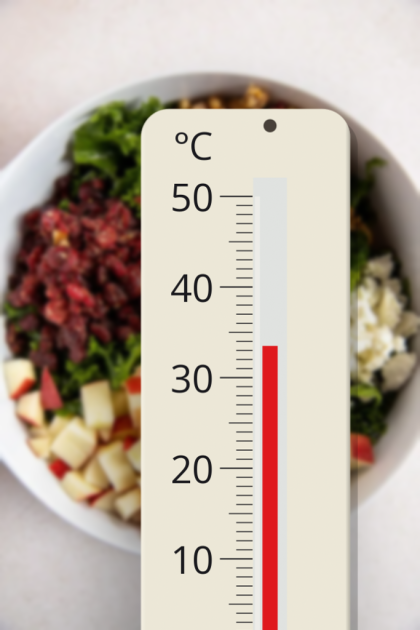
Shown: 33.5,°C
